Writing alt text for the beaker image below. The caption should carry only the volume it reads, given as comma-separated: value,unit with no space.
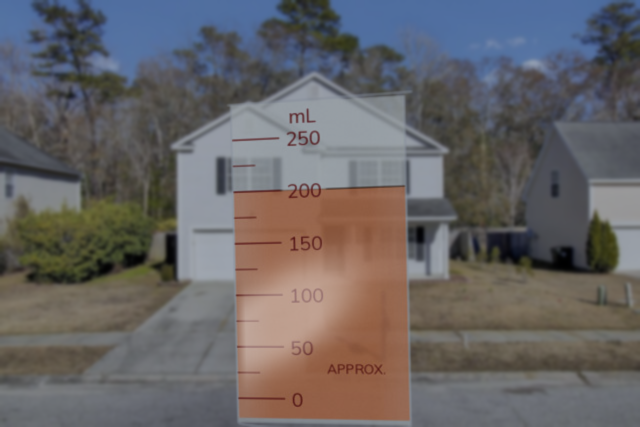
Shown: 200,mL
